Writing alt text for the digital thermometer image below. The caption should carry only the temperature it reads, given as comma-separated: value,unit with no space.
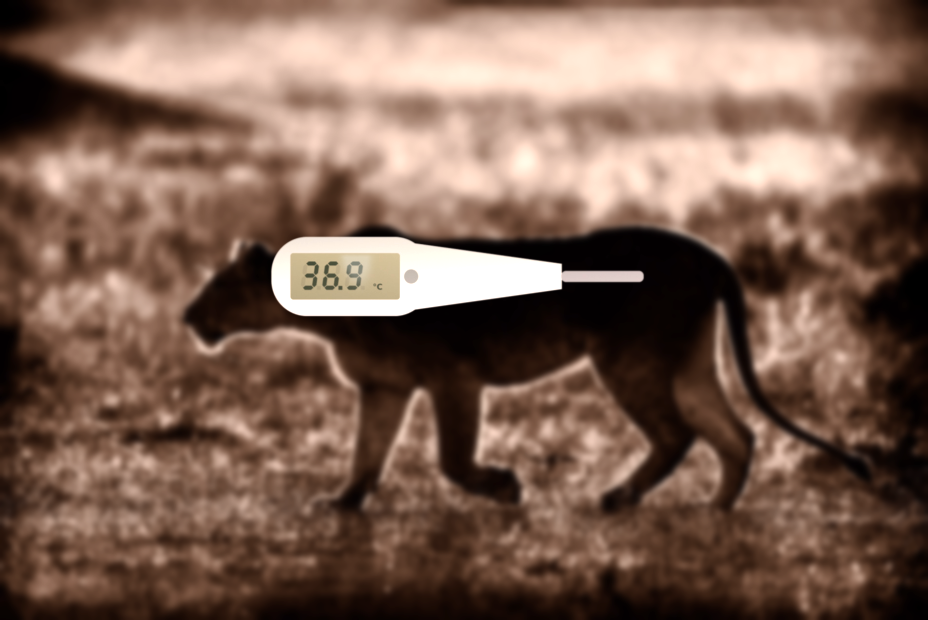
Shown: 36.9,°C
